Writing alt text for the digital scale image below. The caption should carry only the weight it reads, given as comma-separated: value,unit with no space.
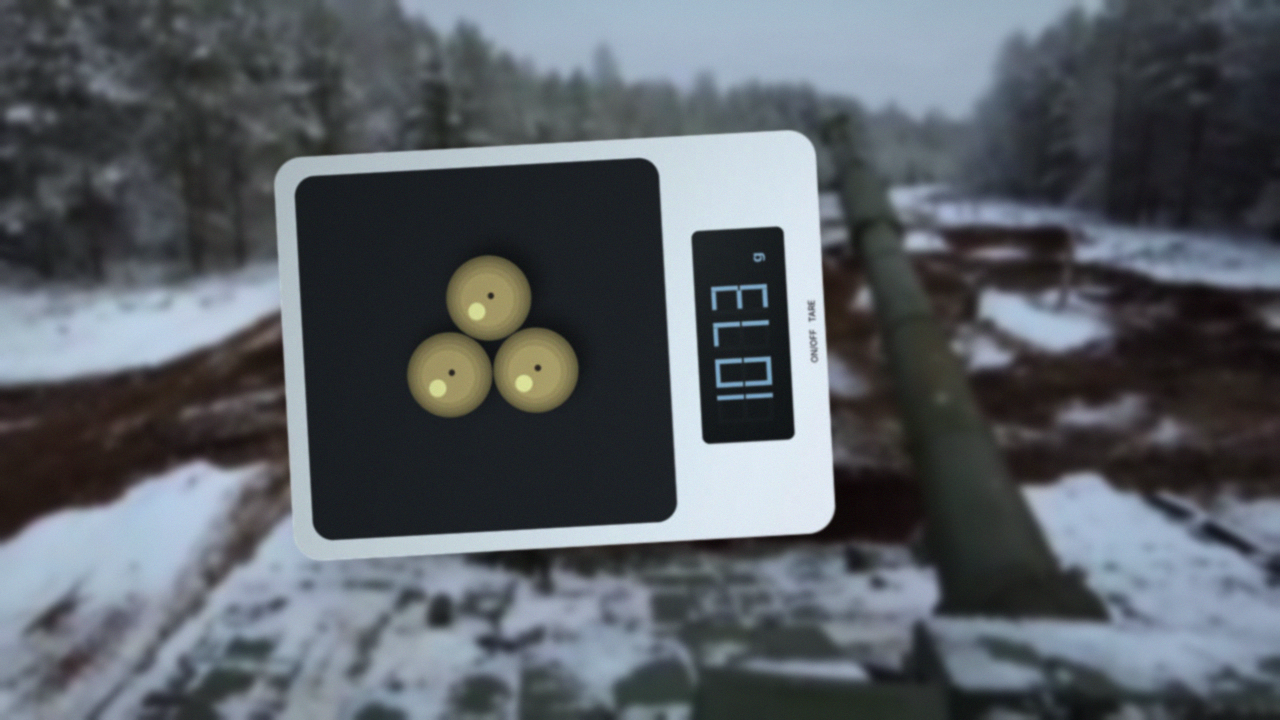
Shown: 1073,g
